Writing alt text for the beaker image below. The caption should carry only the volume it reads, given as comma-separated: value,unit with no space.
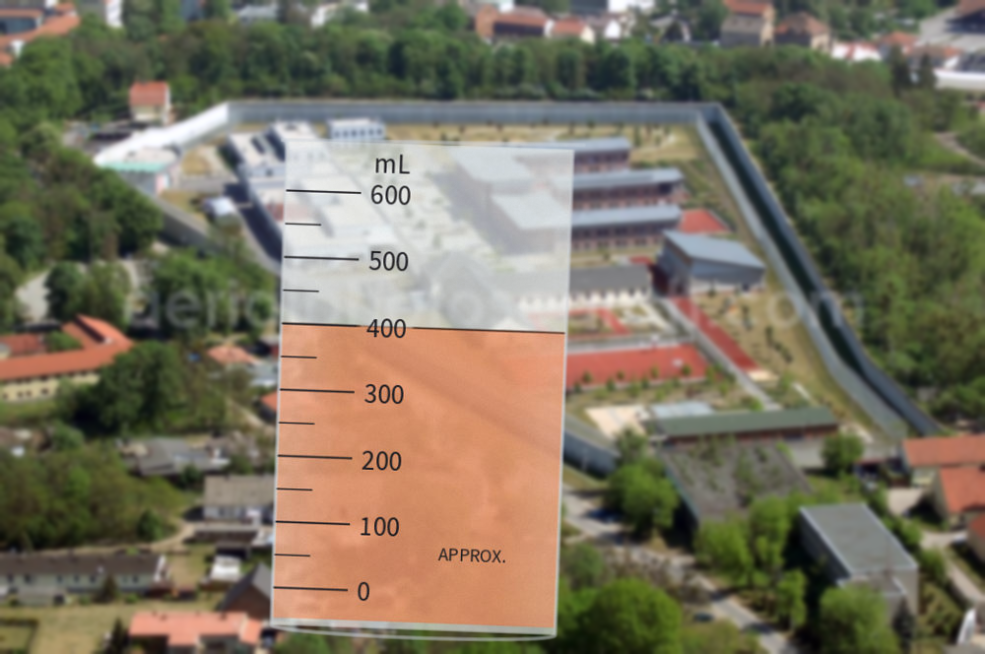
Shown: 400,mL
